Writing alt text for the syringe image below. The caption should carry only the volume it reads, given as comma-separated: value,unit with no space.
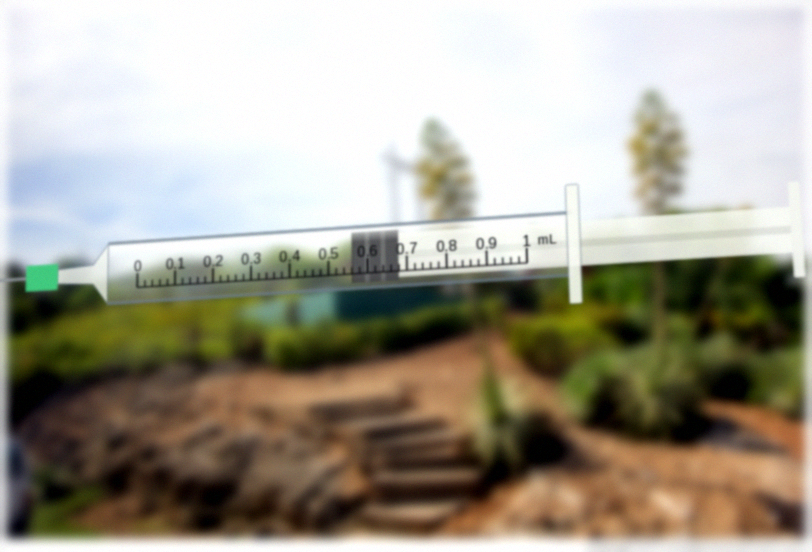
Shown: 0.56,mL
